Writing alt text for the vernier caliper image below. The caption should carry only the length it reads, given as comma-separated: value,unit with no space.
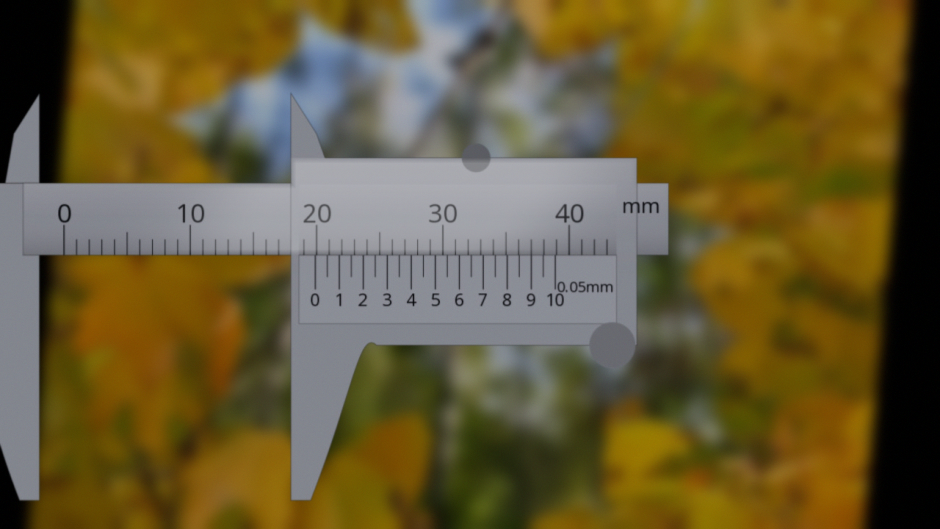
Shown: 19.9,mm
